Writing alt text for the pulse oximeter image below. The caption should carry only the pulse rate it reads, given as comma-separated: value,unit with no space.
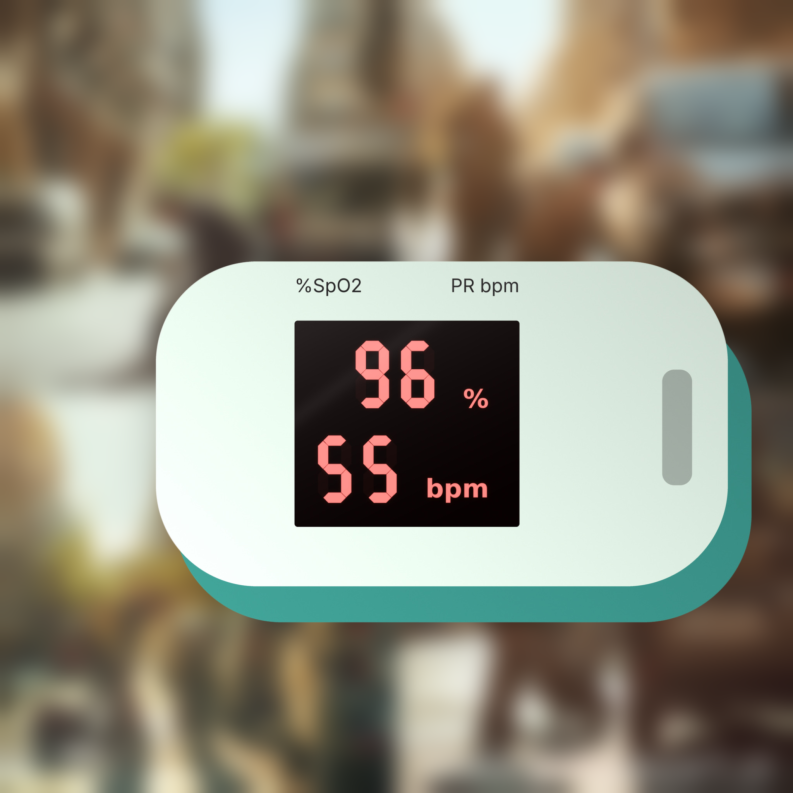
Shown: 55,bpm
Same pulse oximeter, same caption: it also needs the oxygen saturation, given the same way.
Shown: 96,%
